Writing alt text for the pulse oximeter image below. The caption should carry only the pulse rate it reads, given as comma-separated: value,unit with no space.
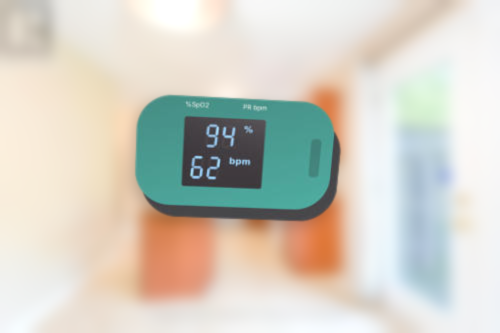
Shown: 62,bpm
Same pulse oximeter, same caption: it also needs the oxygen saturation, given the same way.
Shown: 94,%
